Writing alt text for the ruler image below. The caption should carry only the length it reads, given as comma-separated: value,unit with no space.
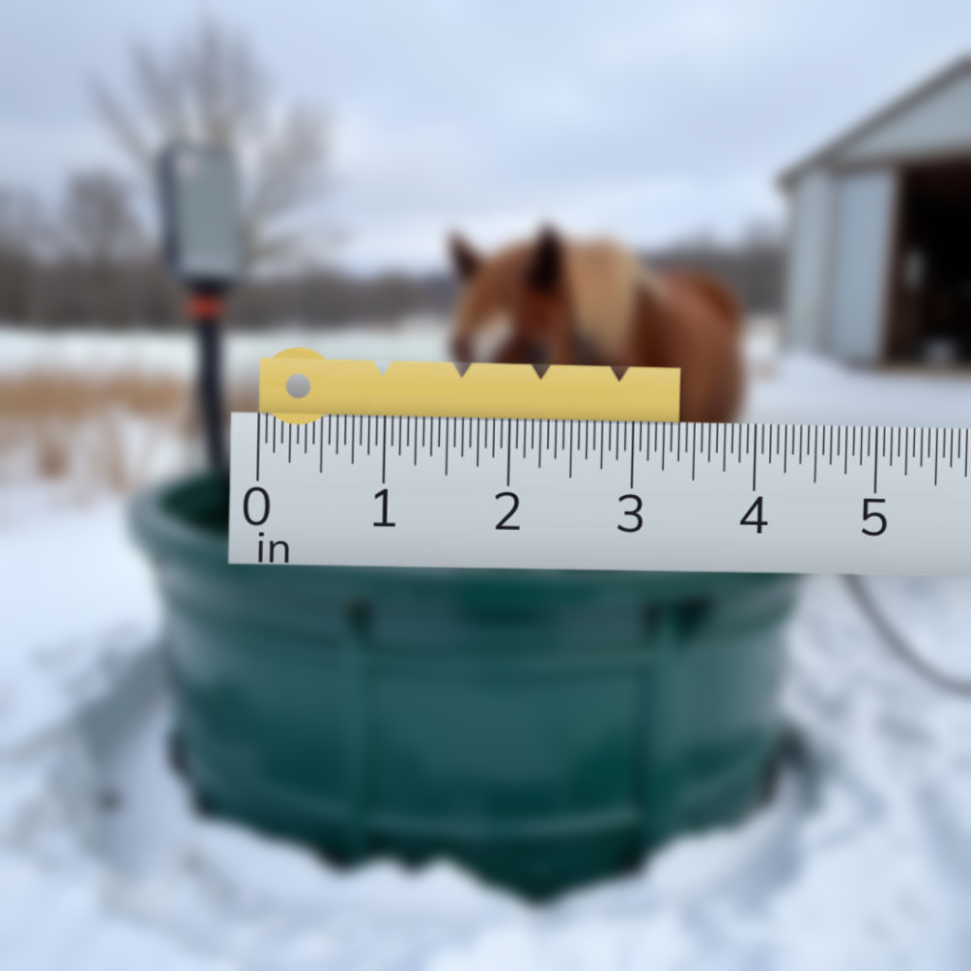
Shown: 3.375,in
